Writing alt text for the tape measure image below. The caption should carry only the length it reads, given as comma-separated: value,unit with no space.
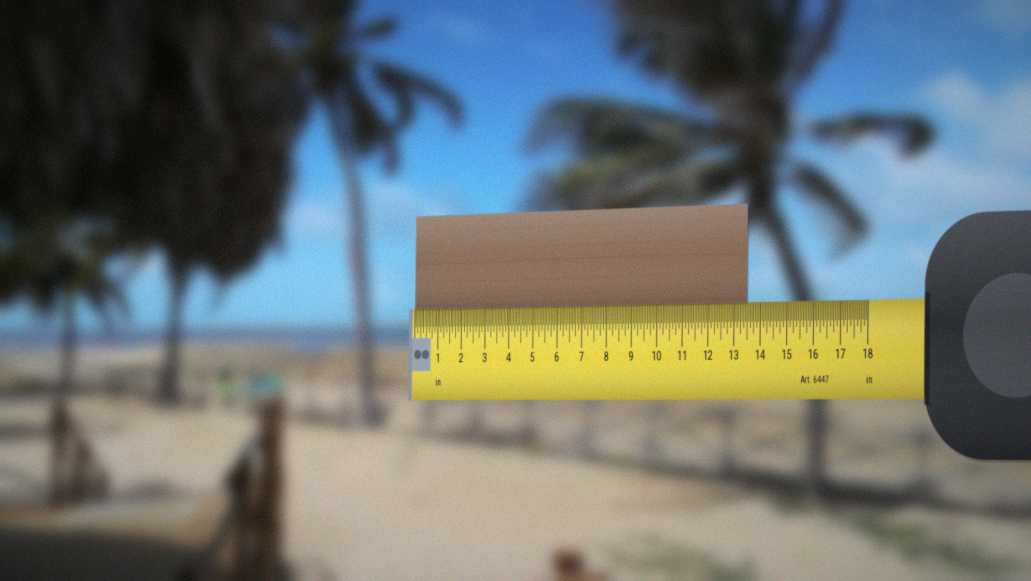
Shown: 13.5,in
